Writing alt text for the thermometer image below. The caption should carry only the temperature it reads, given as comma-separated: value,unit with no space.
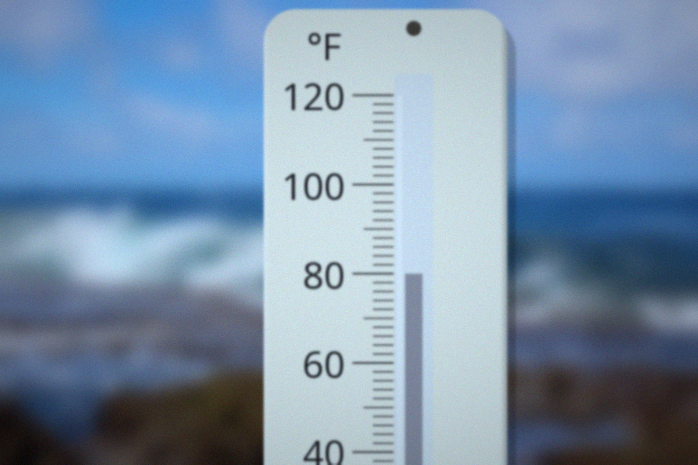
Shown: 80,°F
